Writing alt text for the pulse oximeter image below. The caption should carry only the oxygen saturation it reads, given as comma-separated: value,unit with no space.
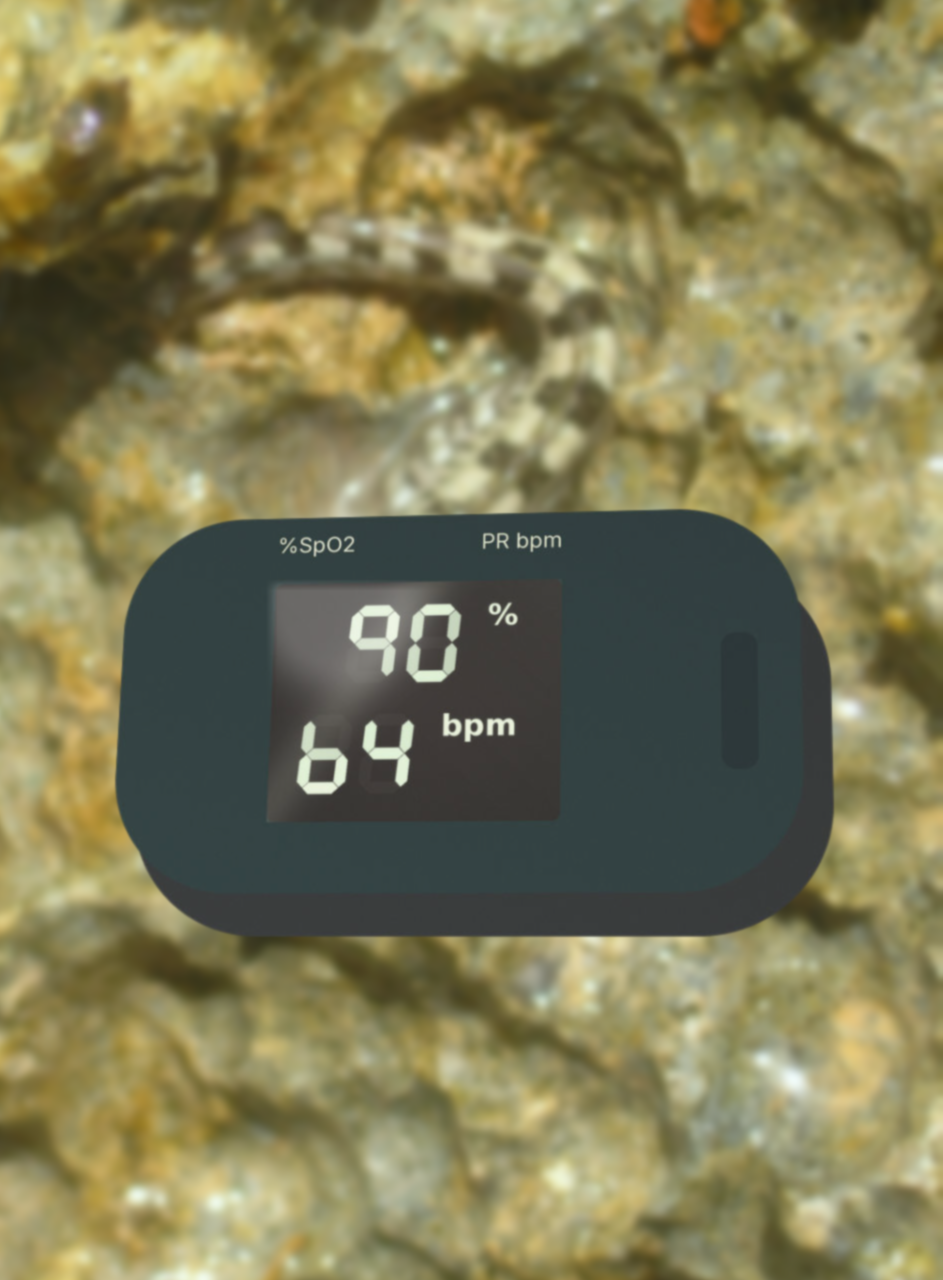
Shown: 90,%
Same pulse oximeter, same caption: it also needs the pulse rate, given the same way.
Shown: 64,bpm
